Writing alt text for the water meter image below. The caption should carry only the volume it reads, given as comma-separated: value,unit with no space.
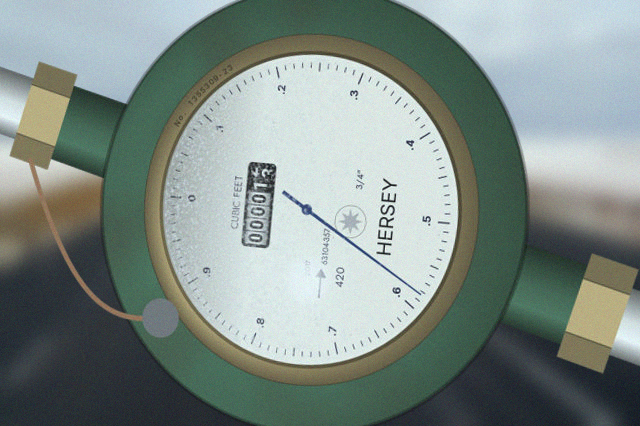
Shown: 12.58,ft³
